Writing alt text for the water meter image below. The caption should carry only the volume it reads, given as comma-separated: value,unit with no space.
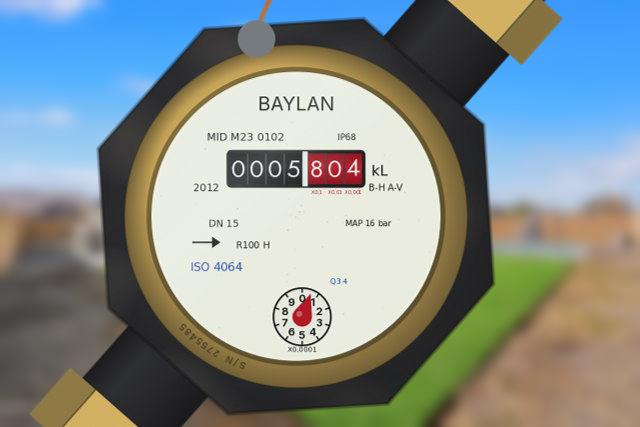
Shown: 5.8040,kL
